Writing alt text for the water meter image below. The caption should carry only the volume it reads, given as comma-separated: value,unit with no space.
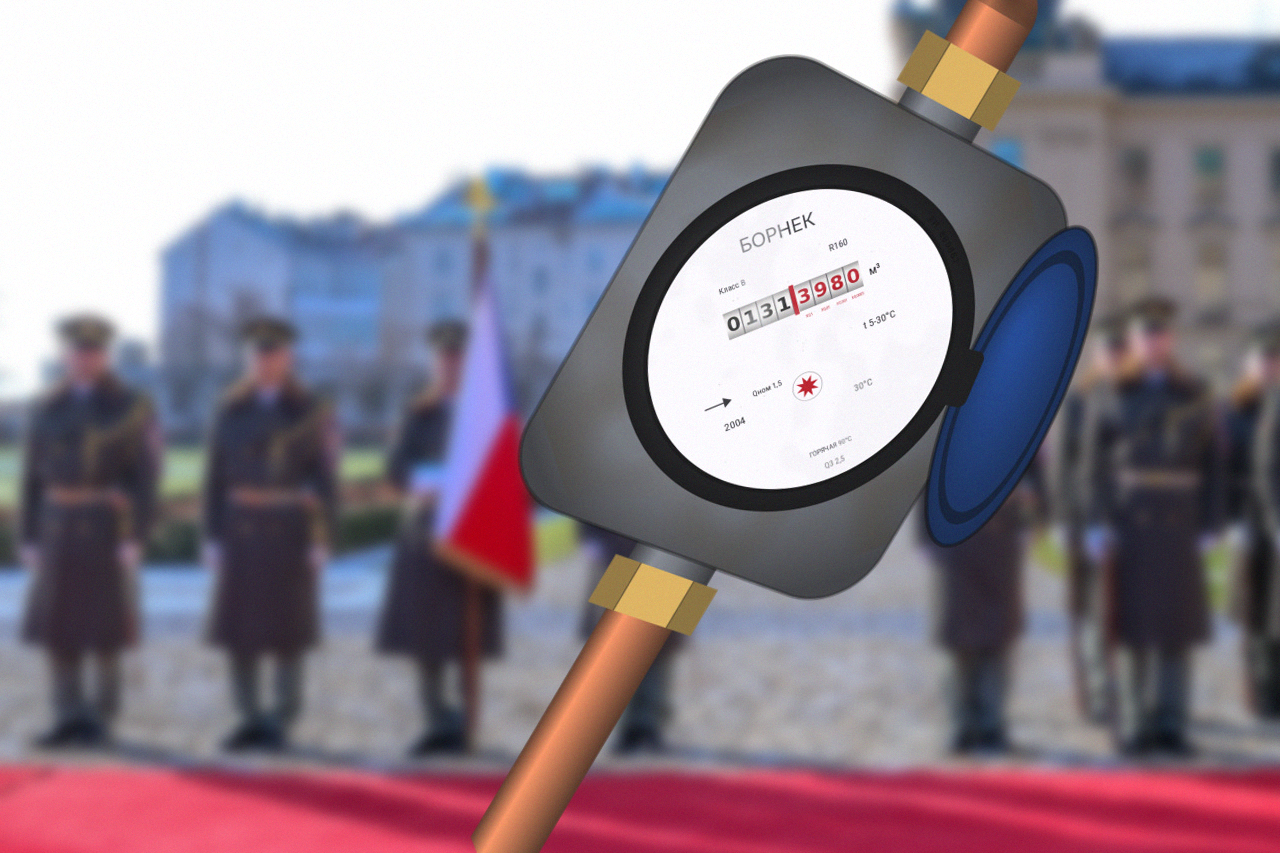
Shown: 131.3980,m³
